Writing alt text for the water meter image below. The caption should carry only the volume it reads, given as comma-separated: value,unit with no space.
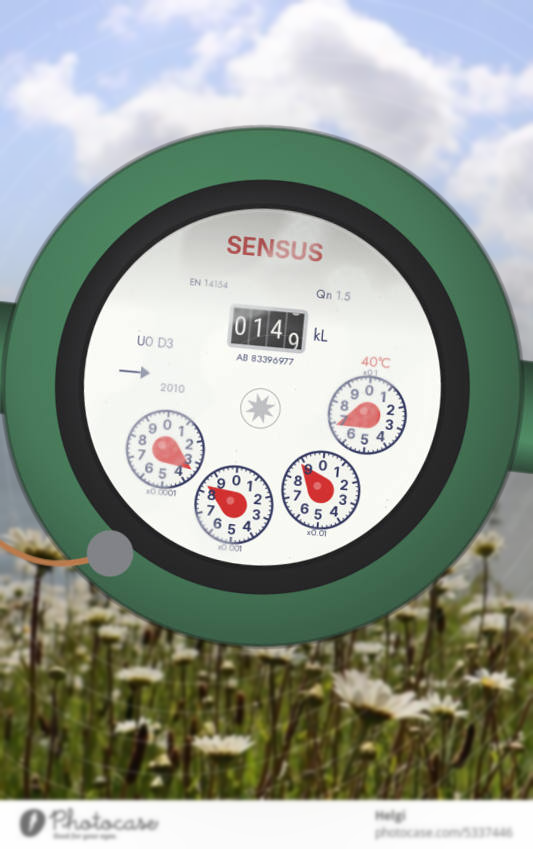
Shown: 148.6883,kL
